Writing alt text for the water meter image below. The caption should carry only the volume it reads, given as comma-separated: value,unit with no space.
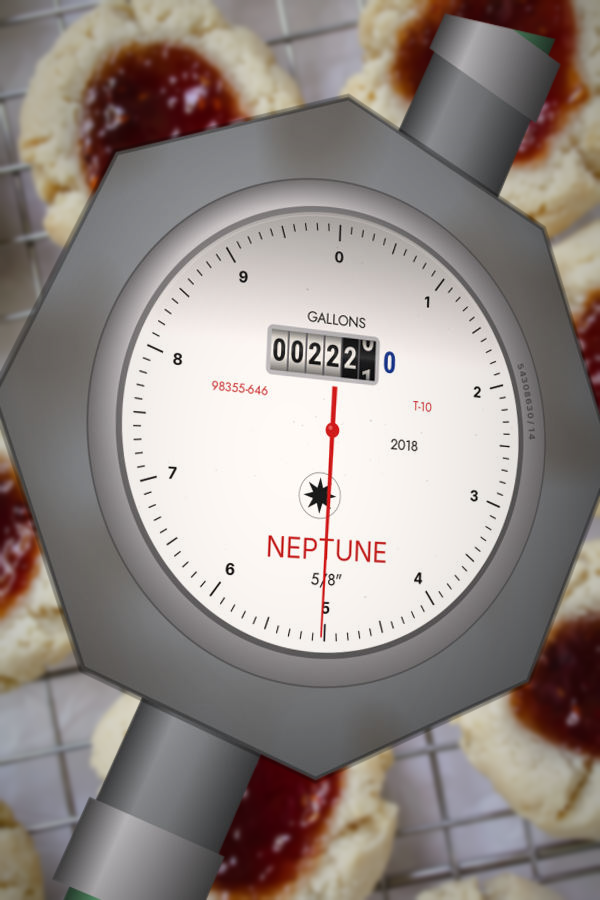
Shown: 22205.0,gal
